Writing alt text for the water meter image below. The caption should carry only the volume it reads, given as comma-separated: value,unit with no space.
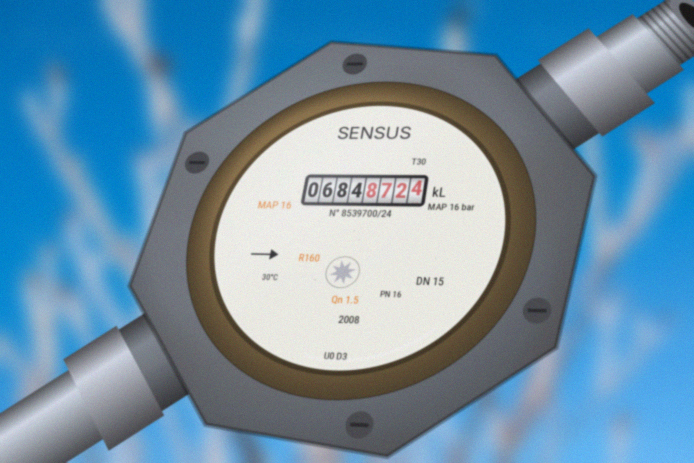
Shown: 684.8724,kL
